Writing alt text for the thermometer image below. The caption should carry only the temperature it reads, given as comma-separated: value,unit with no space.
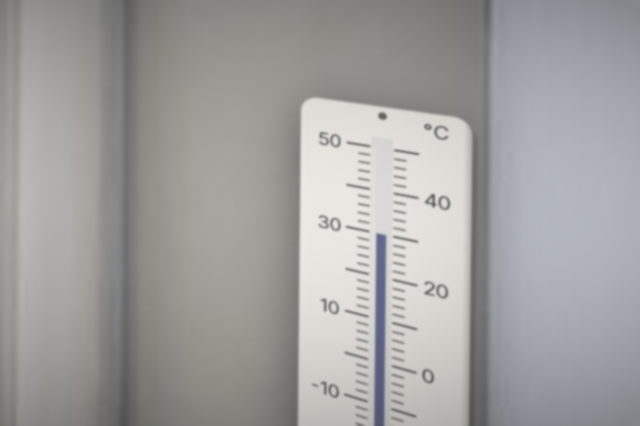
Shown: 30,°C
